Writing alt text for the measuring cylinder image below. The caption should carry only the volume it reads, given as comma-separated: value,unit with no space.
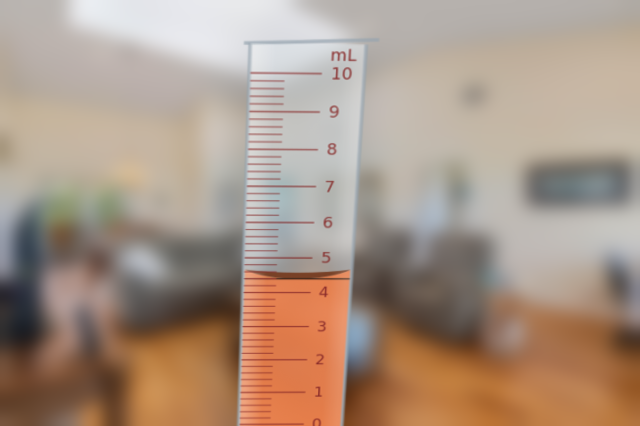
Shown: 4.4,mL
